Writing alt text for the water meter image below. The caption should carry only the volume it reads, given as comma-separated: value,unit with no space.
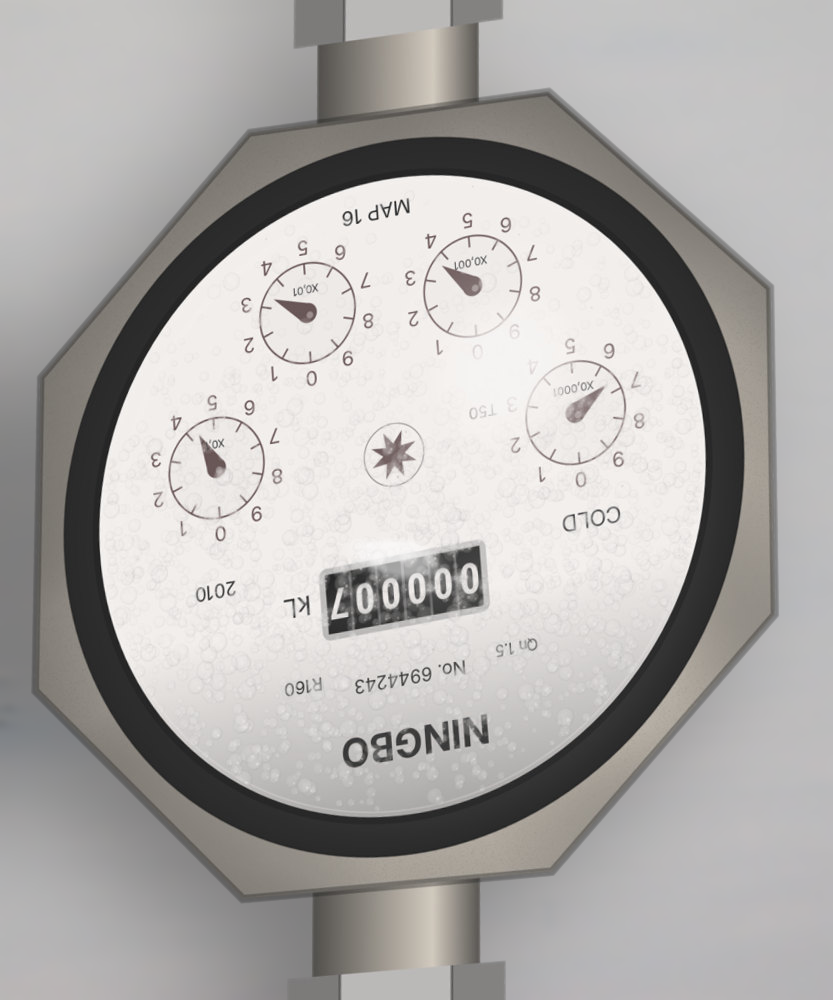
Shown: 7.4336,kL
